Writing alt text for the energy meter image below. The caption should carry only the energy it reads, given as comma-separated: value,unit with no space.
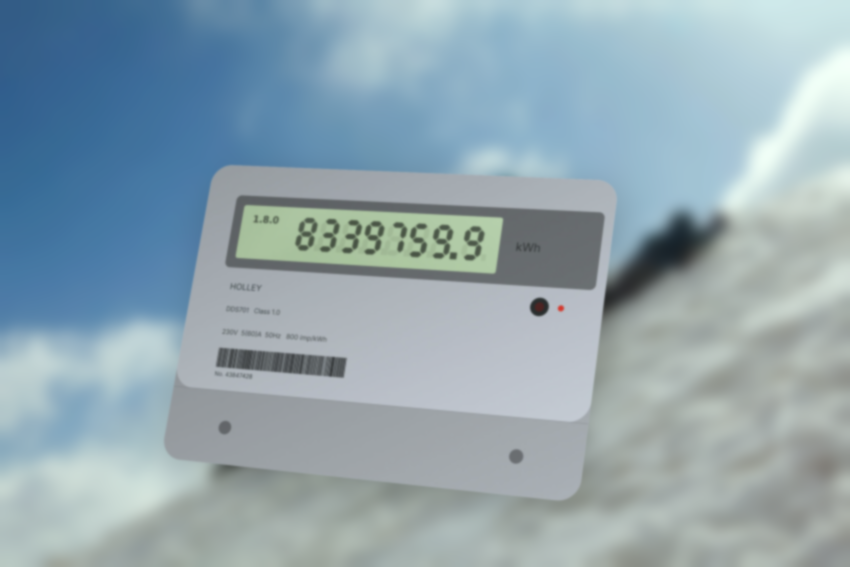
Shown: 8339759.9,kWh
